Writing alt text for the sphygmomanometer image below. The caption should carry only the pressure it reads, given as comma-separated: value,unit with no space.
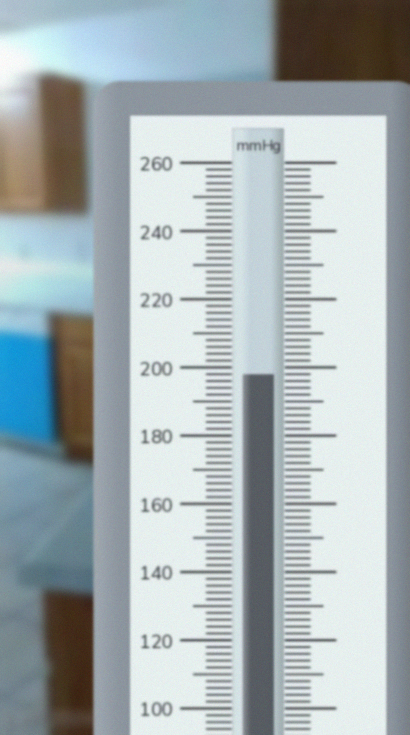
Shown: 198,mmHg
